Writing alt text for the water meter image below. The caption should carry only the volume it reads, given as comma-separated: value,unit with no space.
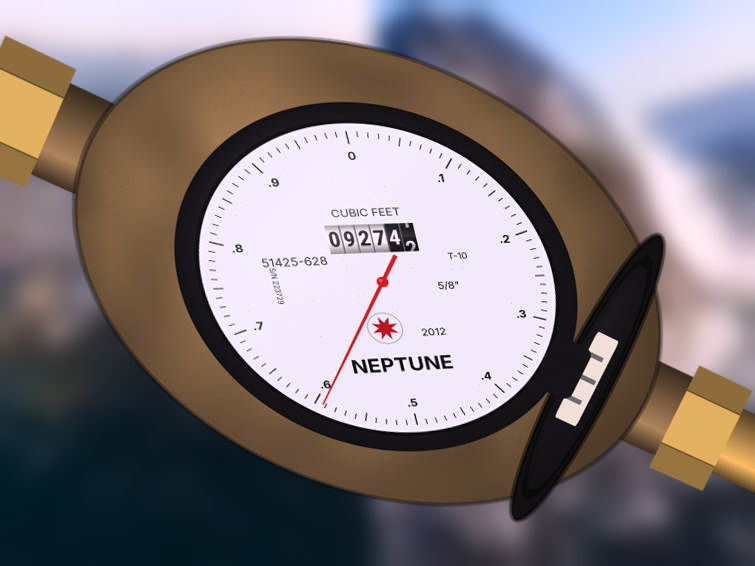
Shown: 92741.59,ft³
